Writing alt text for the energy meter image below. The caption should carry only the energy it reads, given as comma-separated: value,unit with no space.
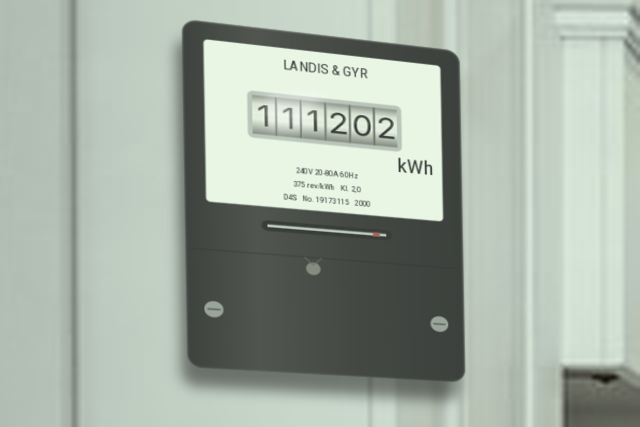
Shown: 111202,kWh
